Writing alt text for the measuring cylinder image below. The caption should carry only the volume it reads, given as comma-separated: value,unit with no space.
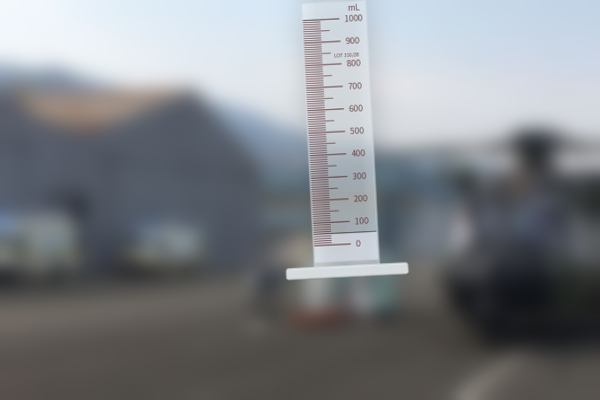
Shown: 50,mL
